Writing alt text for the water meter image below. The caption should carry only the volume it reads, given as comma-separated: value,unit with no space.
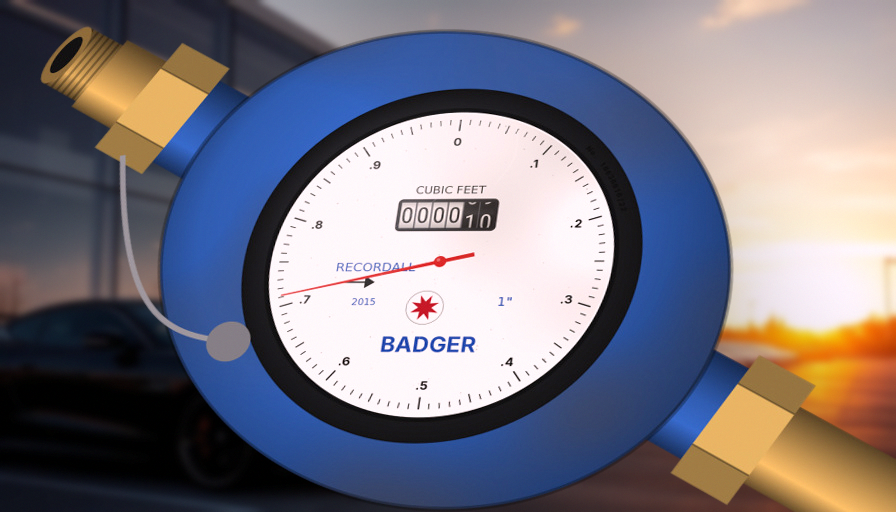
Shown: 9.71,ft³
